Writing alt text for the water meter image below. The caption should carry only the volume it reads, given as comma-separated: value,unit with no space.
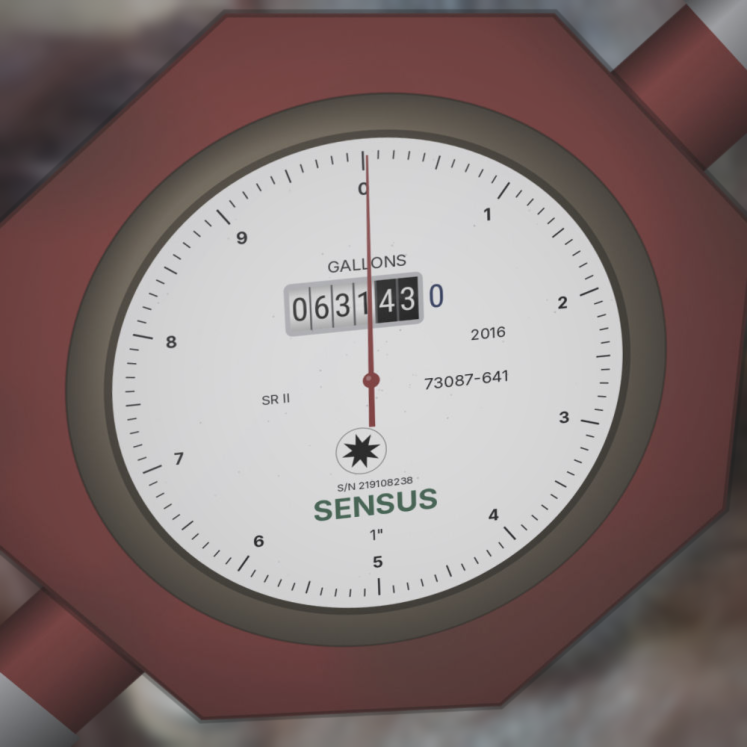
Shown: 631430.0,gal
